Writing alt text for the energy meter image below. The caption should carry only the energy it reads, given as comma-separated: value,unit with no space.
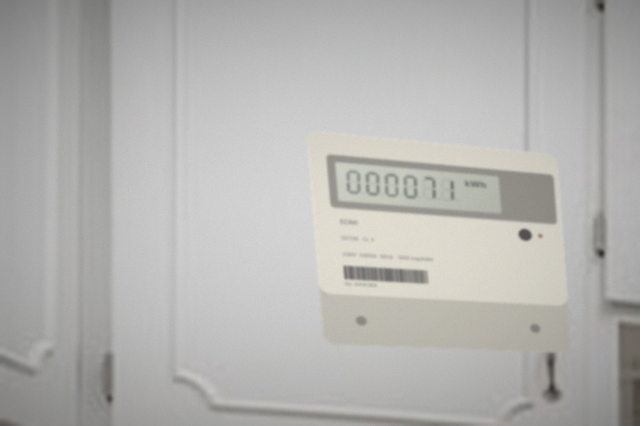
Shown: 71,kWh
